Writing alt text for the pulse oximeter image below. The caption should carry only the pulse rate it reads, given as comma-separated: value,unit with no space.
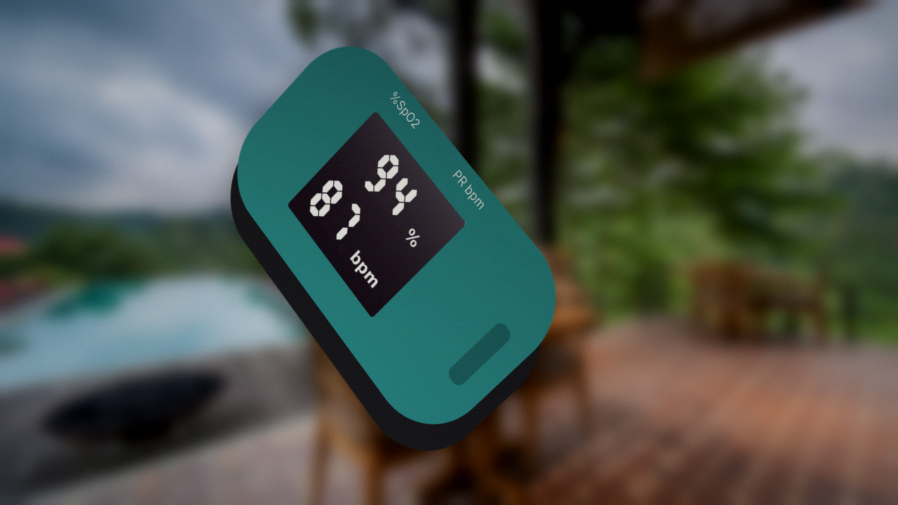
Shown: 87,bpm
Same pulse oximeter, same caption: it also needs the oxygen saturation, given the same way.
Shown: 94,%
